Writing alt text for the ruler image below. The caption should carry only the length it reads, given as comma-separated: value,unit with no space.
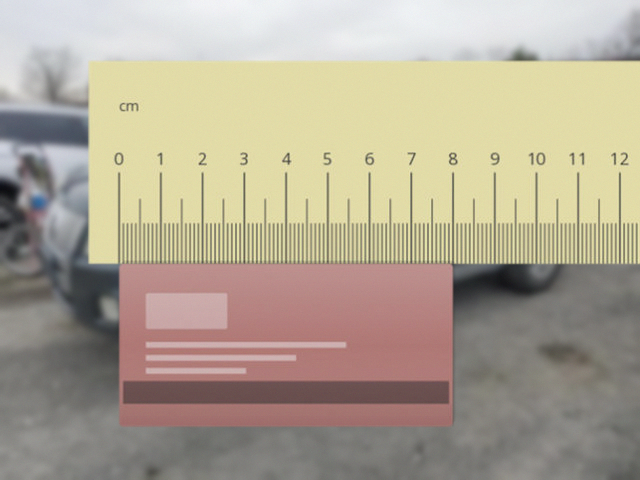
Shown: 8,cm
